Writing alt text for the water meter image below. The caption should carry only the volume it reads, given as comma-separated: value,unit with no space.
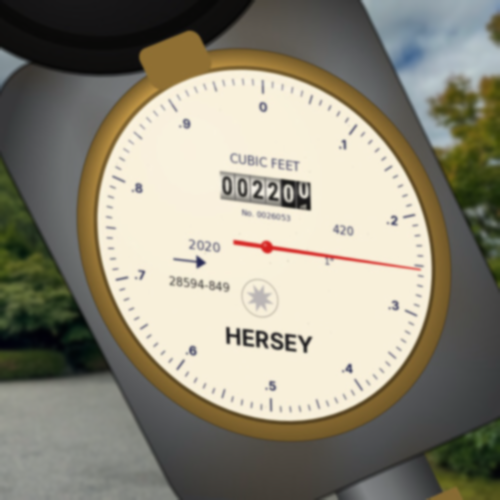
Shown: 2200.25,ft³
